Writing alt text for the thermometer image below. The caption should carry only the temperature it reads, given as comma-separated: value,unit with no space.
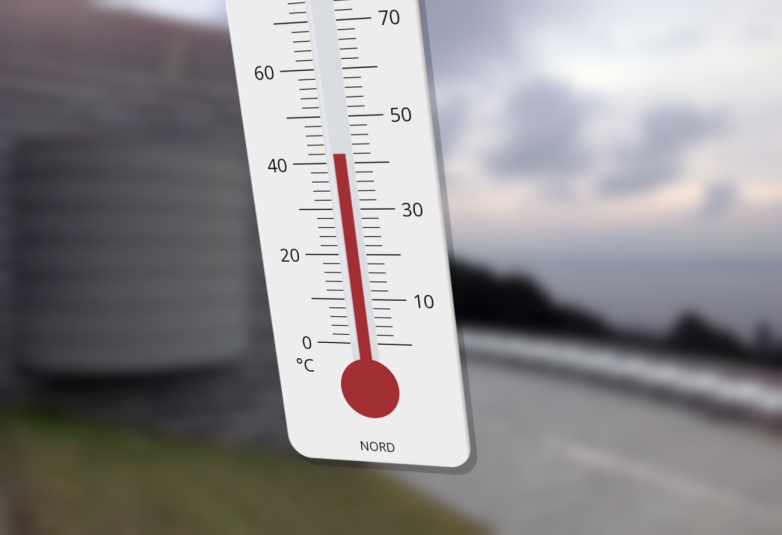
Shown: 42,°C
